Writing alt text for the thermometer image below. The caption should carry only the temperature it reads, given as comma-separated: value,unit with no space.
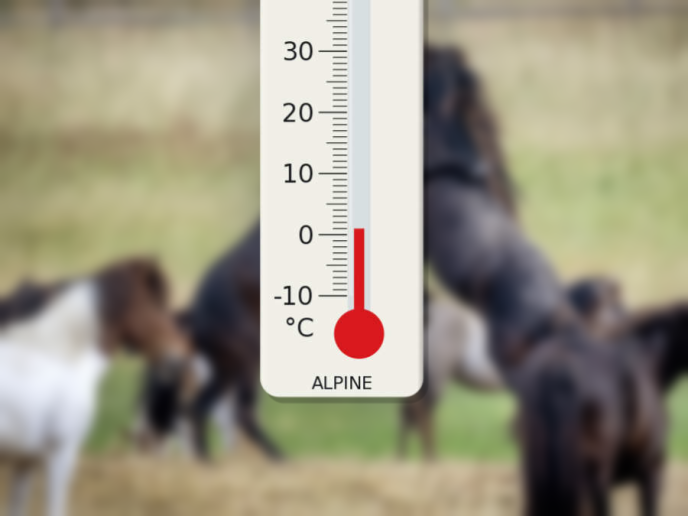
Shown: 1,°C
